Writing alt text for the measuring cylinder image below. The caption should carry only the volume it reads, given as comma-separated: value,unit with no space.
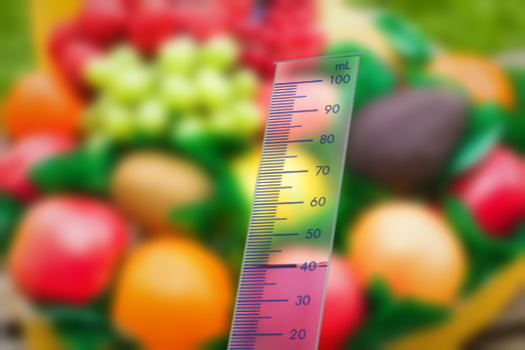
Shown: 40,mL
